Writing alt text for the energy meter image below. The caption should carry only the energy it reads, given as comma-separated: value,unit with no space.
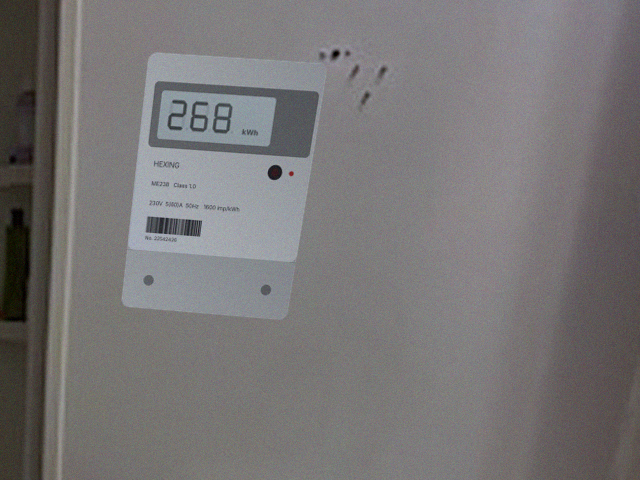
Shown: 268,kWh
